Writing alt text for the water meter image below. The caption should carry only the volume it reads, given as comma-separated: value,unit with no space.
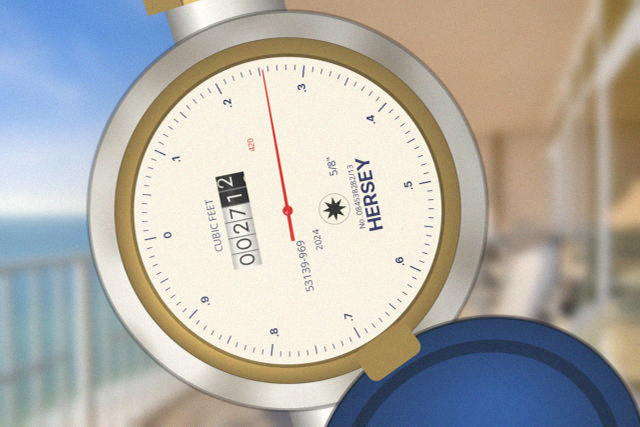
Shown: 2712.25,ft³
